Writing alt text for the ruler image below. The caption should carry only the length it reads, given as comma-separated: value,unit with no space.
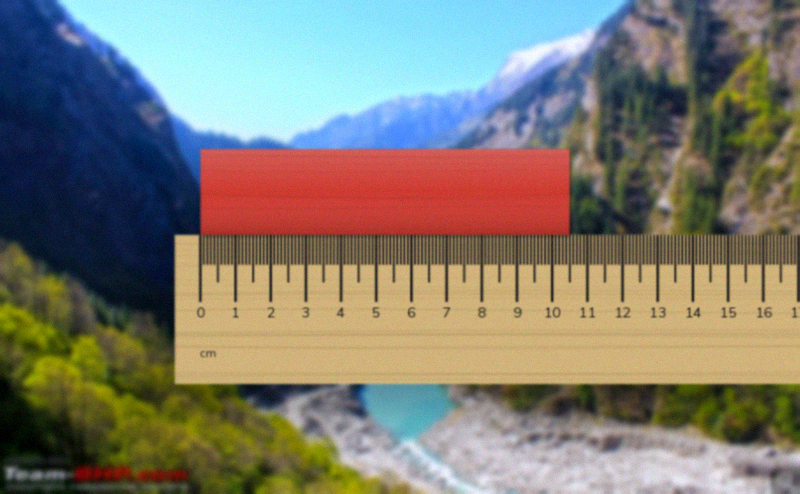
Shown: 10.5,cm
